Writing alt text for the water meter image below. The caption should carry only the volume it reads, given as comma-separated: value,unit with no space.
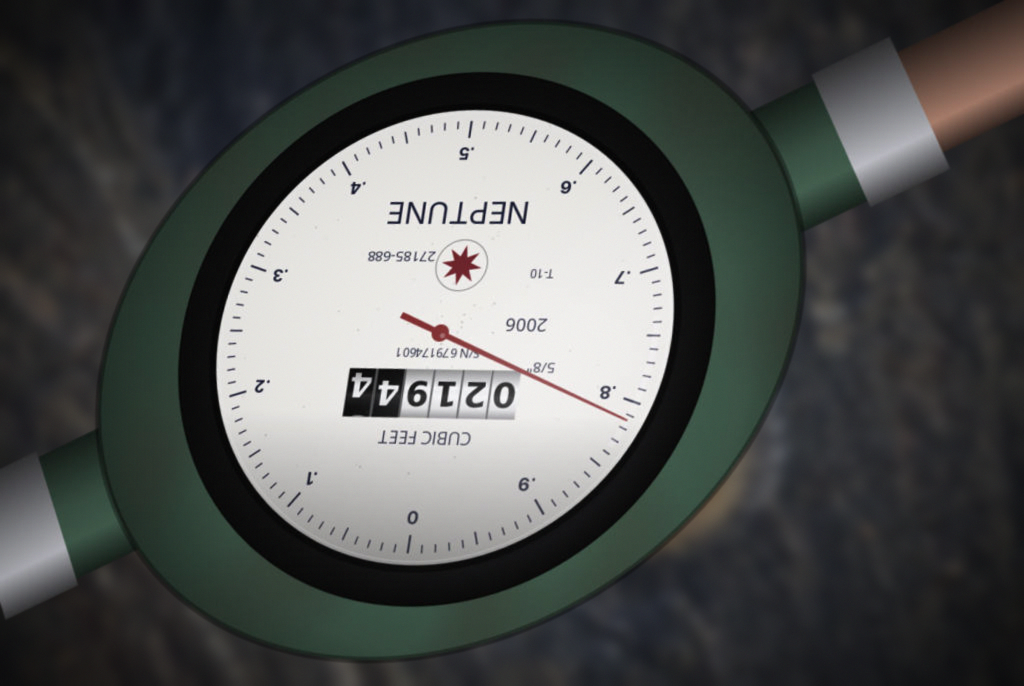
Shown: 21943.81,ft³
